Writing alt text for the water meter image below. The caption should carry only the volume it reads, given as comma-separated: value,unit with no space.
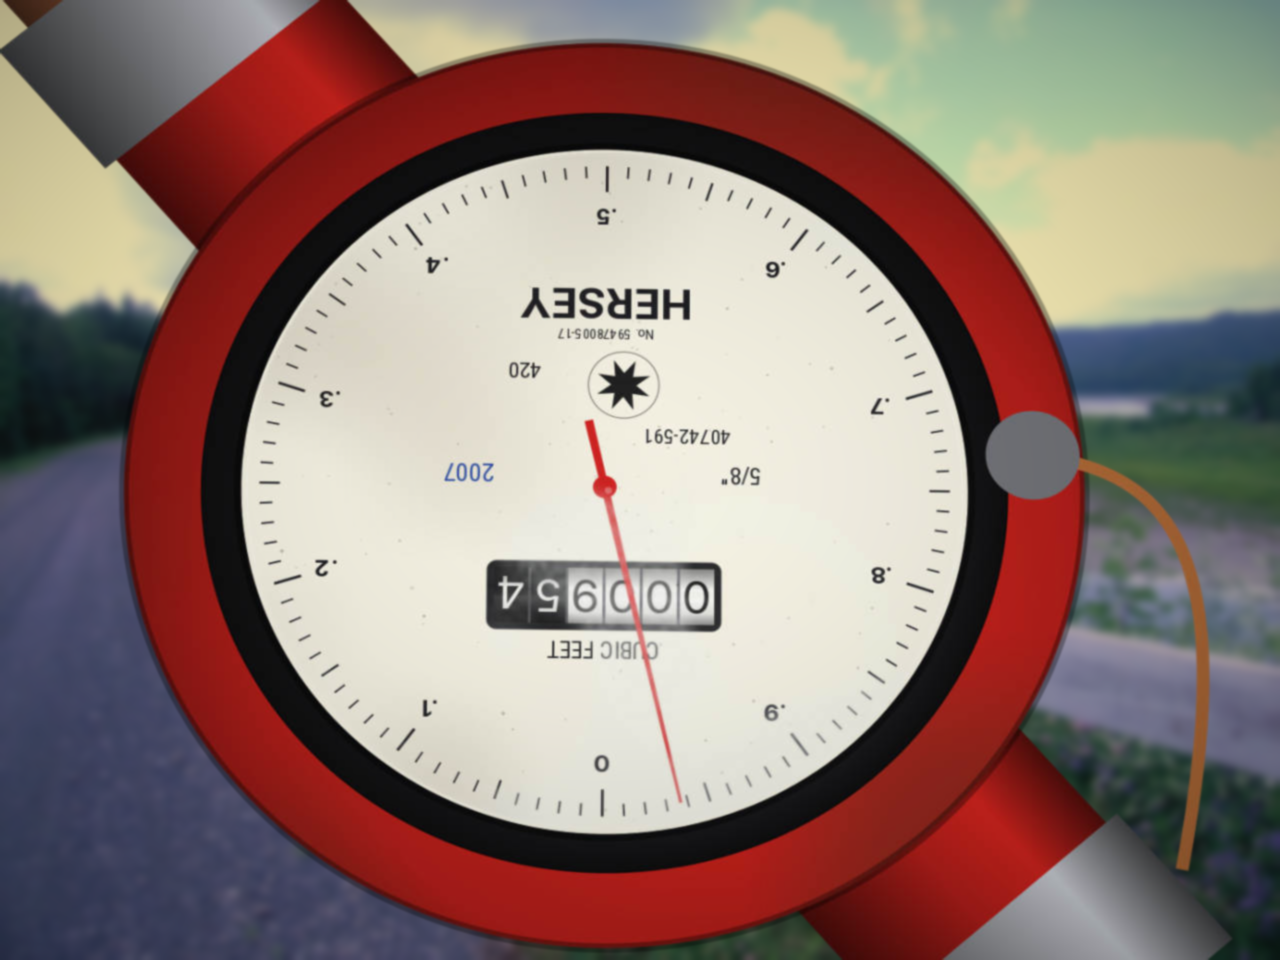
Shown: 953.96,ft³
